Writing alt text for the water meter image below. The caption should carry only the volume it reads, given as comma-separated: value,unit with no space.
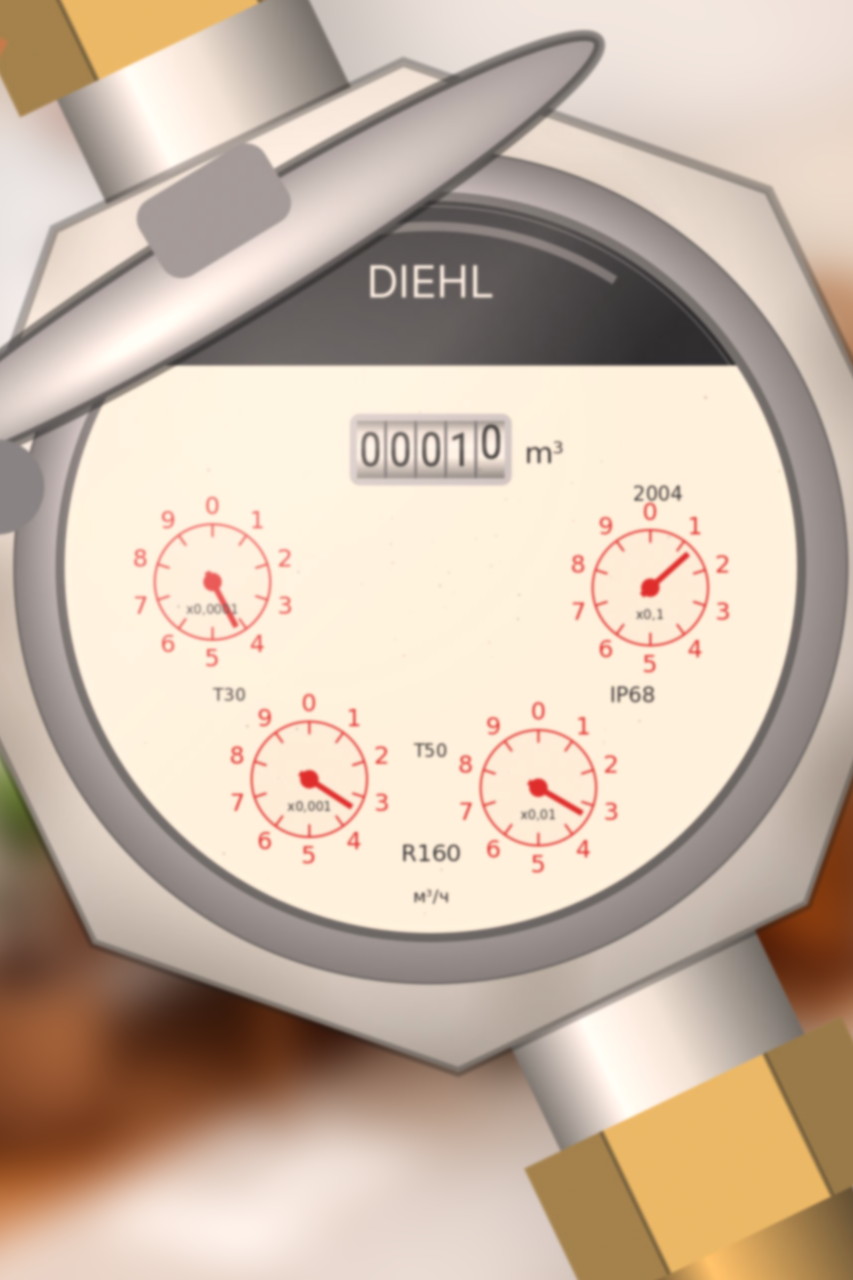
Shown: 10.1334,m³
